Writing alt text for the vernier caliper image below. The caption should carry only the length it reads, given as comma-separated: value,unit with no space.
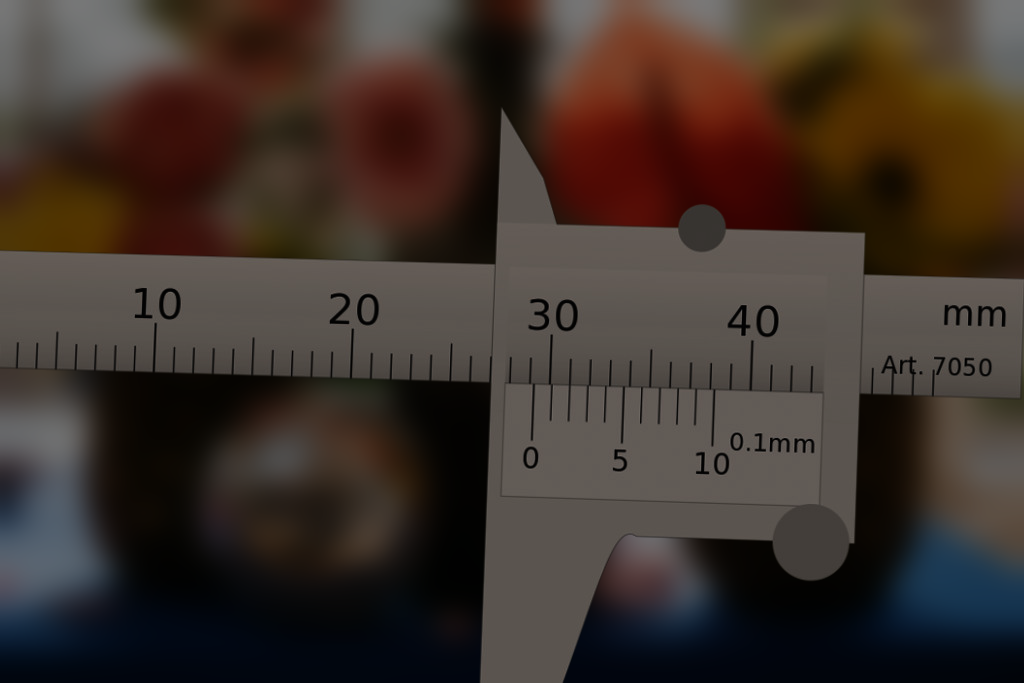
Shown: 29.2,mm
